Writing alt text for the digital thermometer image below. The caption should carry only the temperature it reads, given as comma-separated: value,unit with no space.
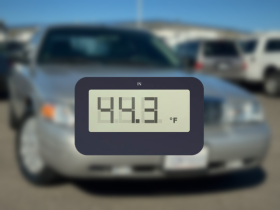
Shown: 44.3,°F
